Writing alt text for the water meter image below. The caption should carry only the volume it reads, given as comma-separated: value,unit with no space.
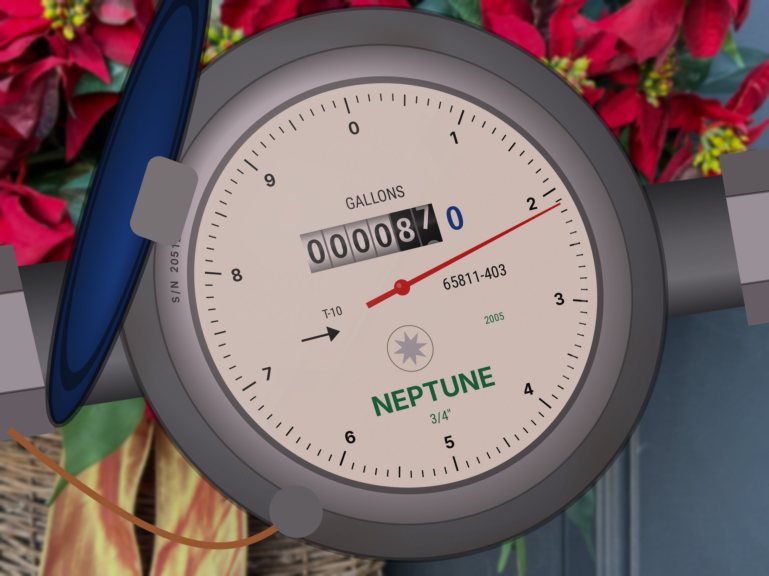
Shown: 872.1,gal
